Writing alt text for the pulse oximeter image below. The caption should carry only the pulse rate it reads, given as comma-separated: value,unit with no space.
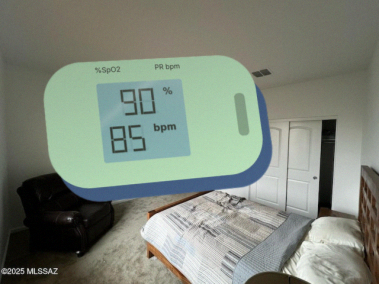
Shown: 85,bpm
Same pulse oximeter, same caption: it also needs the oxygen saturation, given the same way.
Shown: 90,%
